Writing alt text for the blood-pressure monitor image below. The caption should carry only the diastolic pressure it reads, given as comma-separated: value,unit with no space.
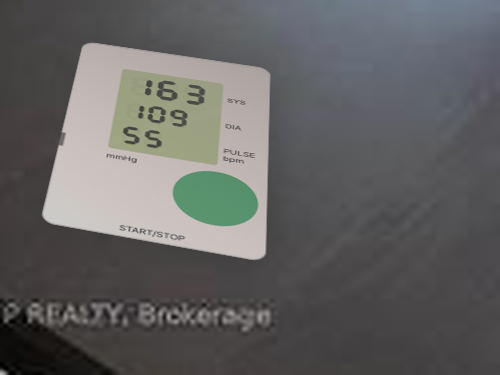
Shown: 109,mmHg
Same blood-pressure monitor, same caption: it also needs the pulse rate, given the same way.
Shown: 55,bpm
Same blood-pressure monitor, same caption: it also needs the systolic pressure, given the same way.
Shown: 163,mmHg
